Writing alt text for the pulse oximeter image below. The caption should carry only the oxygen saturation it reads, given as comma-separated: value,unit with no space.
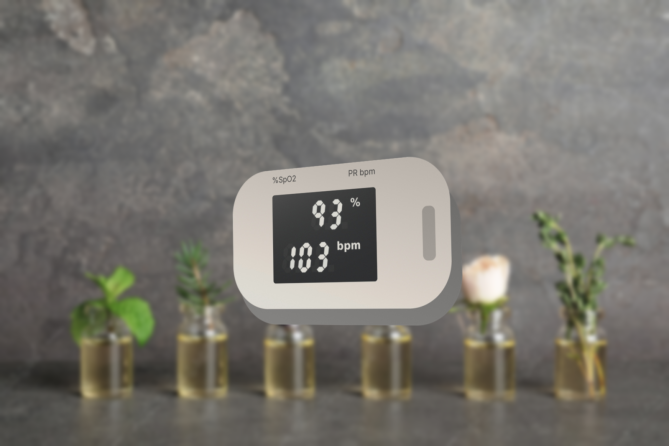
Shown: 93,%
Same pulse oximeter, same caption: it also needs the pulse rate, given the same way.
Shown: 103,bpm
